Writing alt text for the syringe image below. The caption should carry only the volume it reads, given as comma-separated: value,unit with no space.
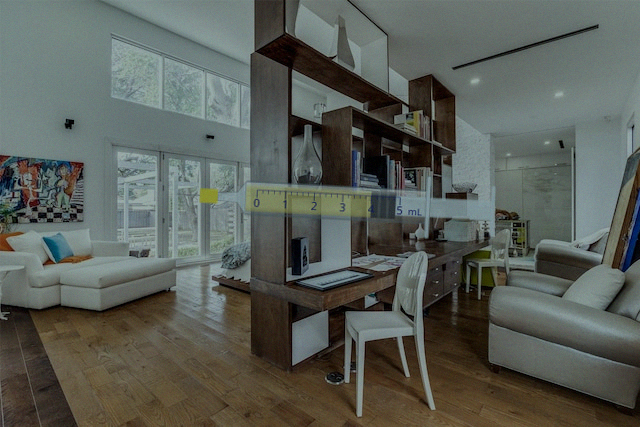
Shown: 4,mL
